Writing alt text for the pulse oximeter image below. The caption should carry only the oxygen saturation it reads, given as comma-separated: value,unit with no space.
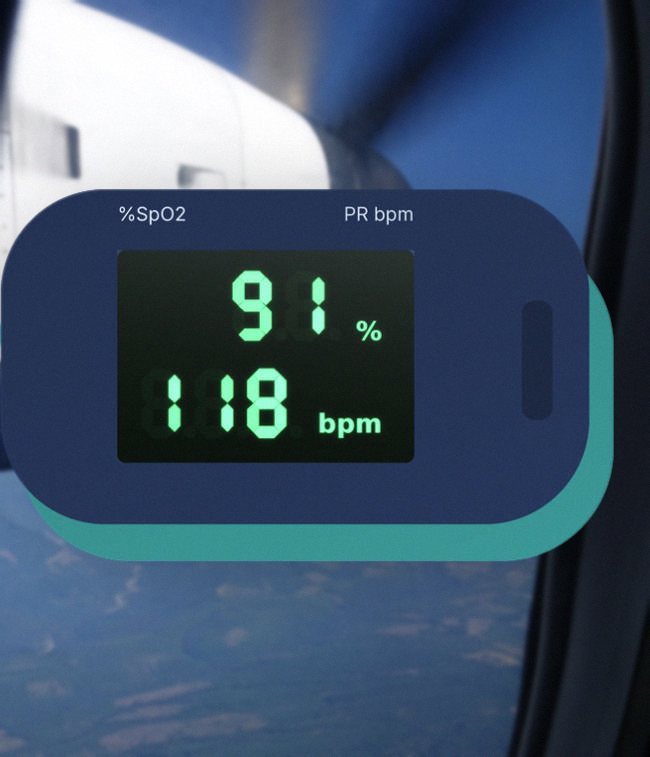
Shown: 91,%
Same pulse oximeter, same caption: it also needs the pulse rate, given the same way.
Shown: 118,bpm
